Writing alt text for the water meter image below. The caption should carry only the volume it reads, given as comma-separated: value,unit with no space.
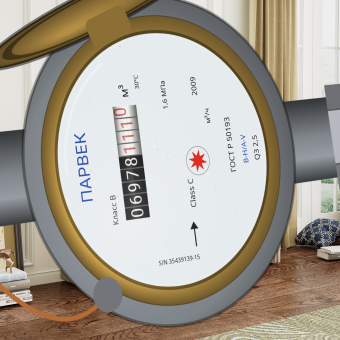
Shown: 6978.1110,m³
